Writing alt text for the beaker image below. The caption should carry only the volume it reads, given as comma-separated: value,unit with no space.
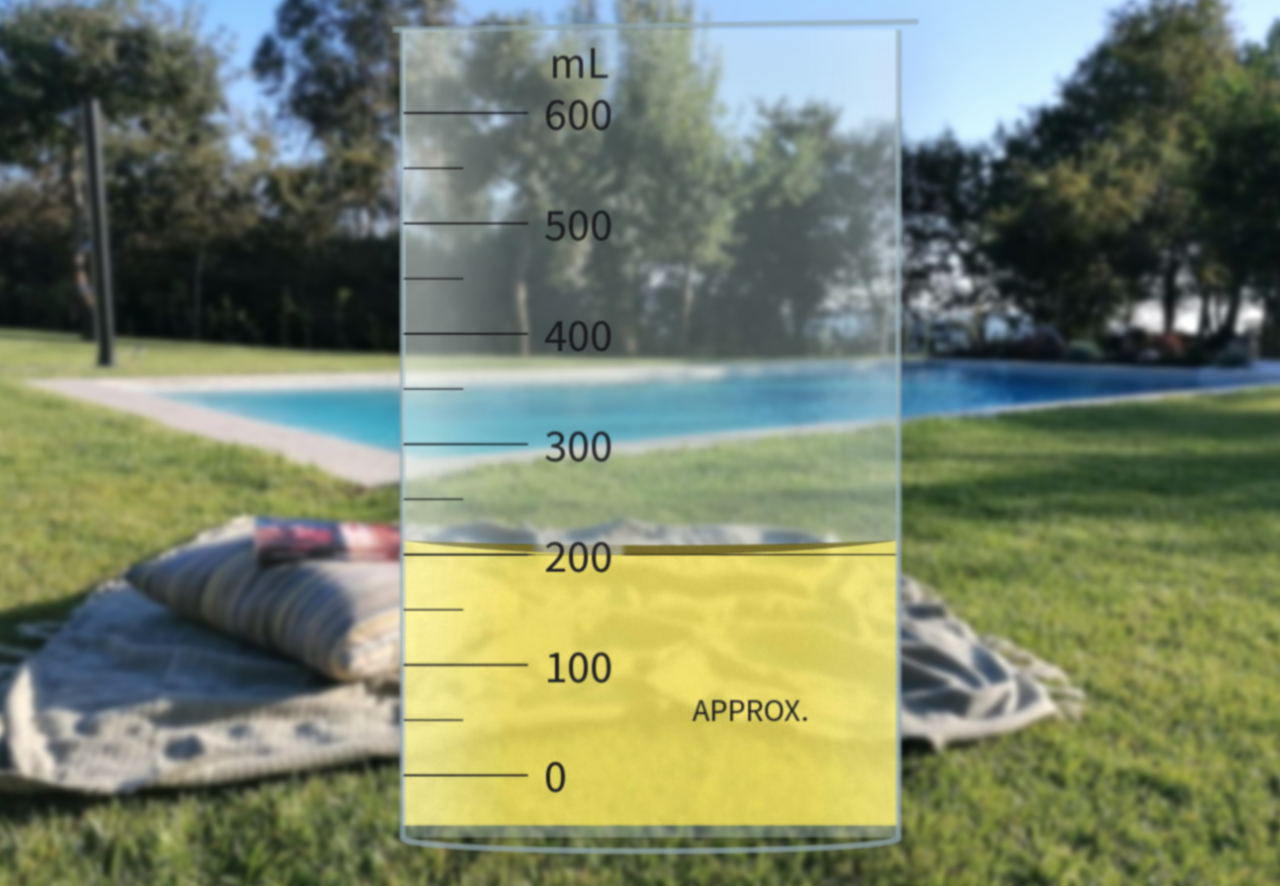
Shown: 200,mL
